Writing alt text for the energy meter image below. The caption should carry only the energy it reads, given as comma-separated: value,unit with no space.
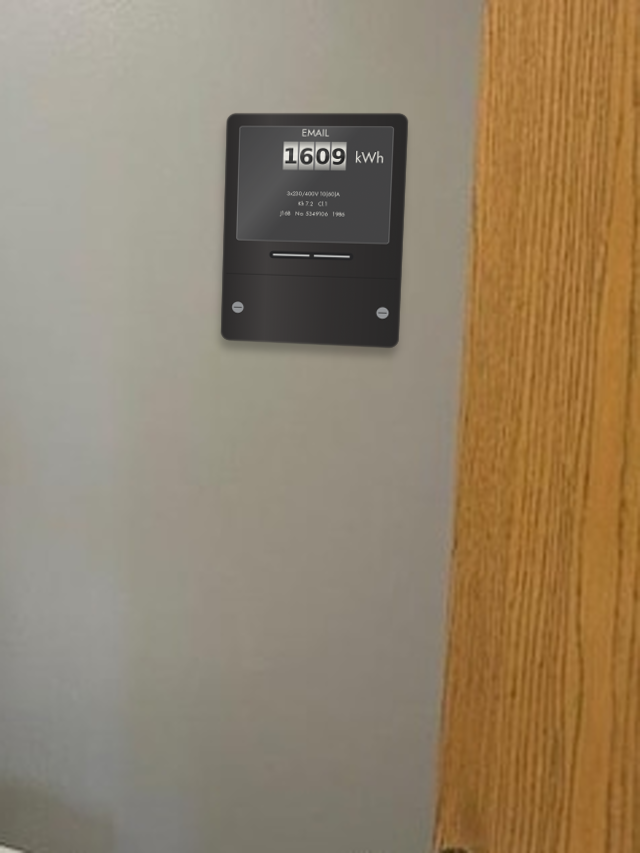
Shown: 1609,kWh
